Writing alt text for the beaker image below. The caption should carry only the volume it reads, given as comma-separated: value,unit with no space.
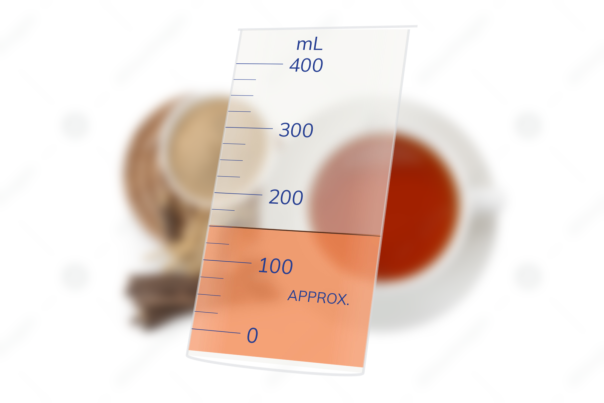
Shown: 150,mL
